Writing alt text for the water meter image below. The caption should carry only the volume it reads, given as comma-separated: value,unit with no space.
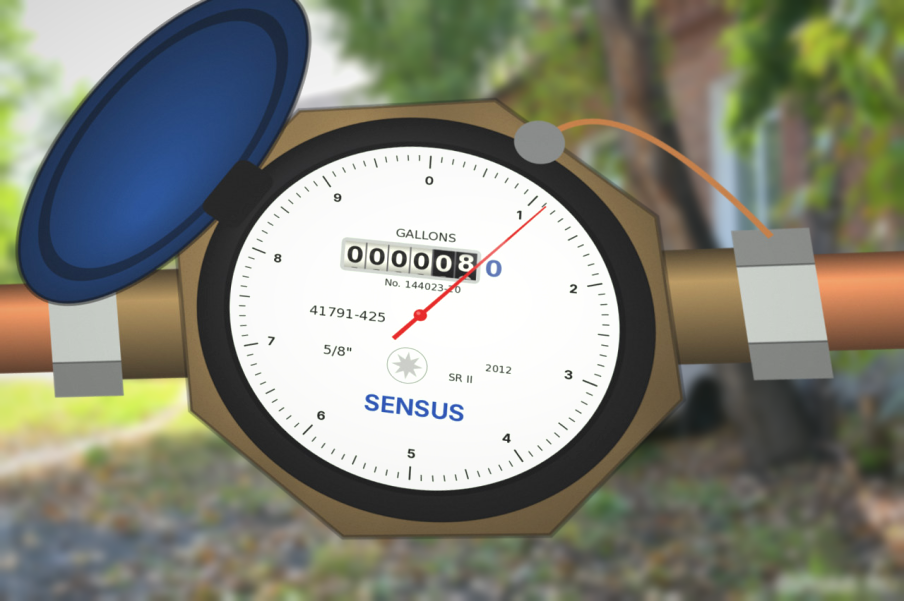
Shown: 81.1,gal
